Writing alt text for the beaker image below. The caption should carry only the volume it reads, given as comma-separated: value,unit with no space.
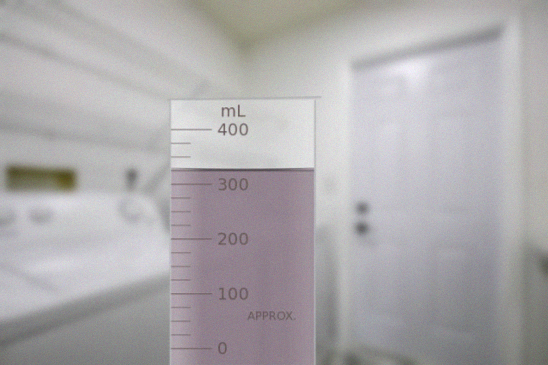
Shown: 325,mL
